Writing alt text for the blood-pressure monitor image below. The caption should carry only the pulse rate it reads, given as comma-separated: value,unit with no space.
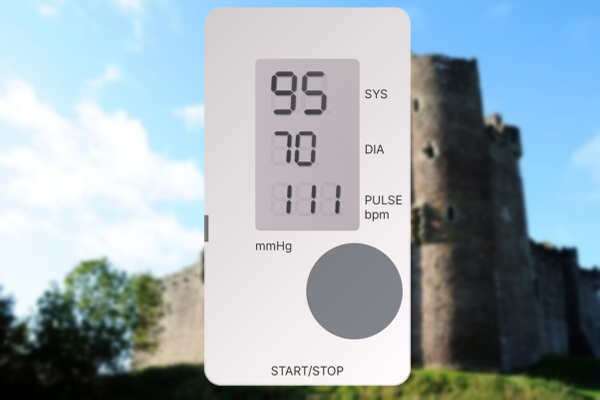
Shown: 111,bpm
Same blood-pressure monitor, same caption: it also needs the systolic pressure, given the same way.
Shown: 95,mmHg
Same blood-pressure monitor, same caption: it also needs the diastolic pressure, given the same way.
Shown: 70,mmHg
